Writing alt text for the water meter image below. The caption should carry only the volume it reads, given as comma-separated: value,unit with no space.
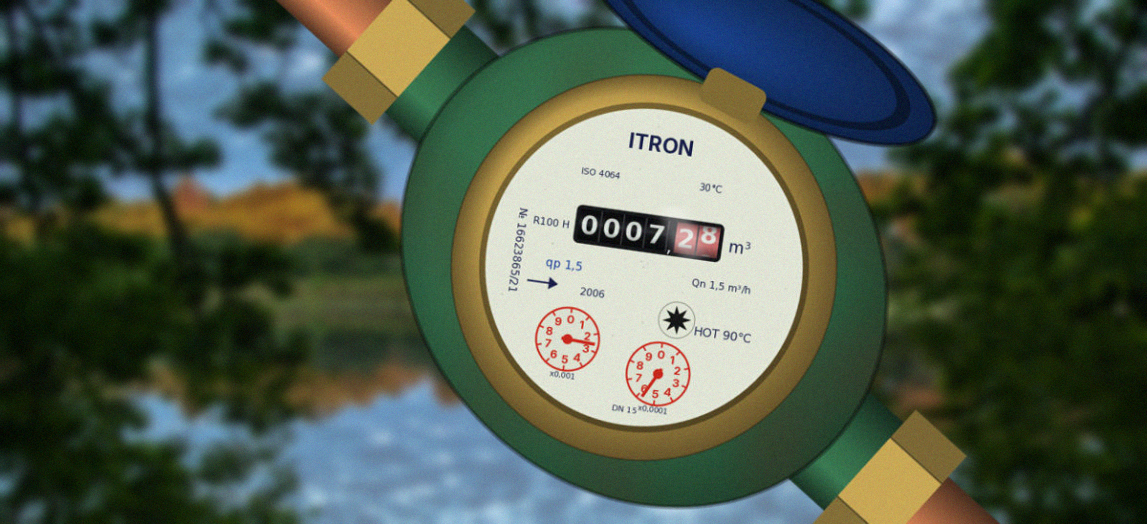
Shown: 7.2825,m³
